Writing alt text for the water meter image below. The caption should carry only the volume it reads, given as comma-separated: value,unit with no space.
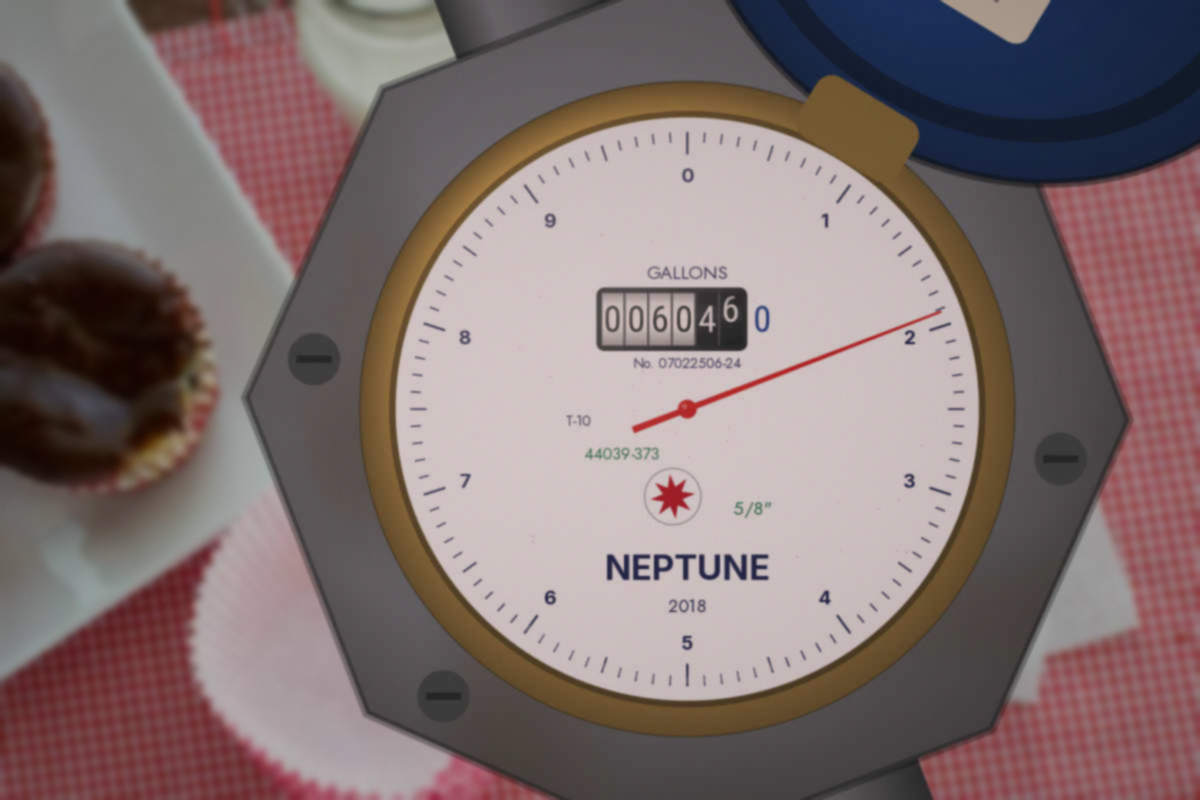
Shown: 60461.9,gal
